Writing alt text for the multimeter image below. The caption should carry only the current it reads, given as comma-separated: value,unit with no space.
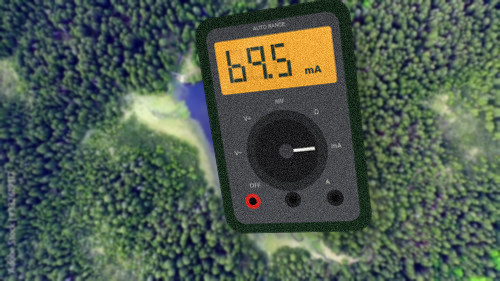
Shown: 69.5,mA
